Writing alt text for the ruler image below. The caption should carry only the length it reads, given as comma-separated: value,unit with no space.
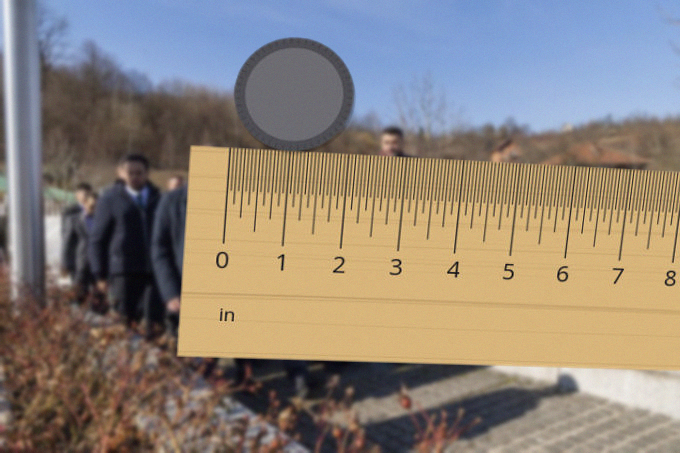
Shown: 2,in
